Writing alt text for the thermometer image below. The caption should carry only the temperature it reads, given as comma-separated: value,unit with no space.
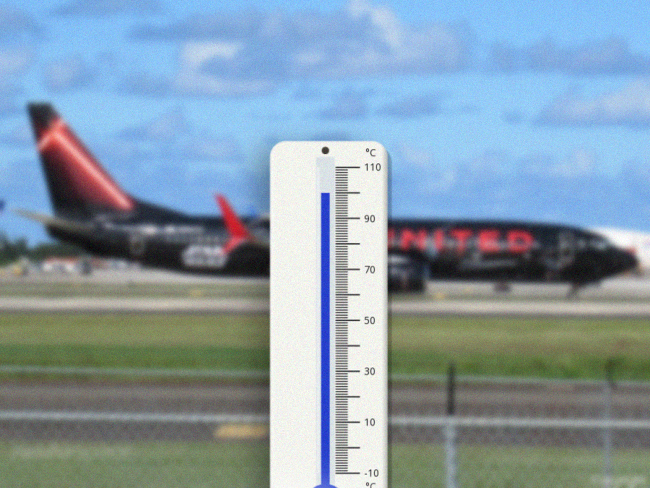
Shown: 100,°C
